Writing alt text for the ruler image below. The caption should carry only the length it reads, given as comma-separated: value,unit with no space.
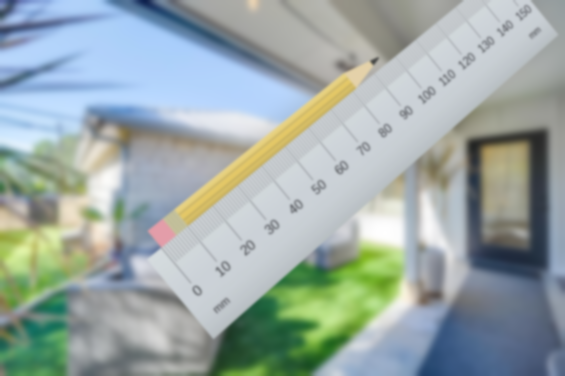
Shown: 95,mm
